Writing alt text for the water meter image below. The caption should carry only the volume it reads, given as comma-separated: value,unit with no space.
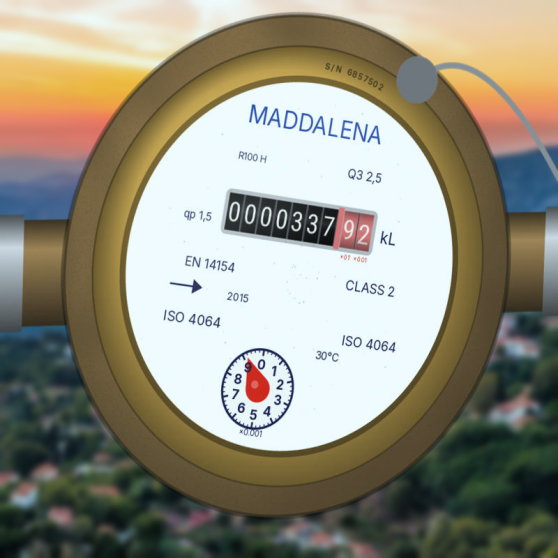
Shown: 337.919,kL
